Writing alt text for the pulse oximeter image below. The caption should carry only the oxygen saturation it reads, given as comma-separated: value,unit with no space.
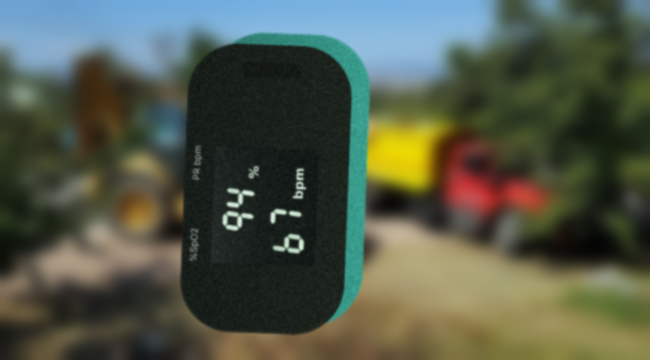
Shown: 94,%
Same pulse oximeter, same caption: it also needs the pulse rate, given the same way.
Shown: 67,bpm
